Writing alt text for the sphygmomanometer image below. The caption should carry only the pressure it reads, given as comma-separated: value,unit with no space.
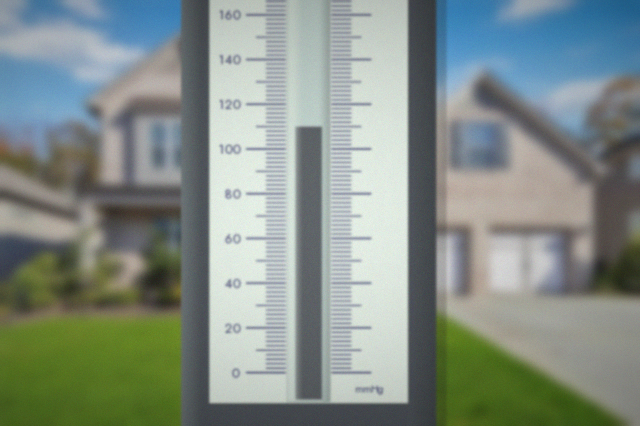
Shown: 110,mmHg
